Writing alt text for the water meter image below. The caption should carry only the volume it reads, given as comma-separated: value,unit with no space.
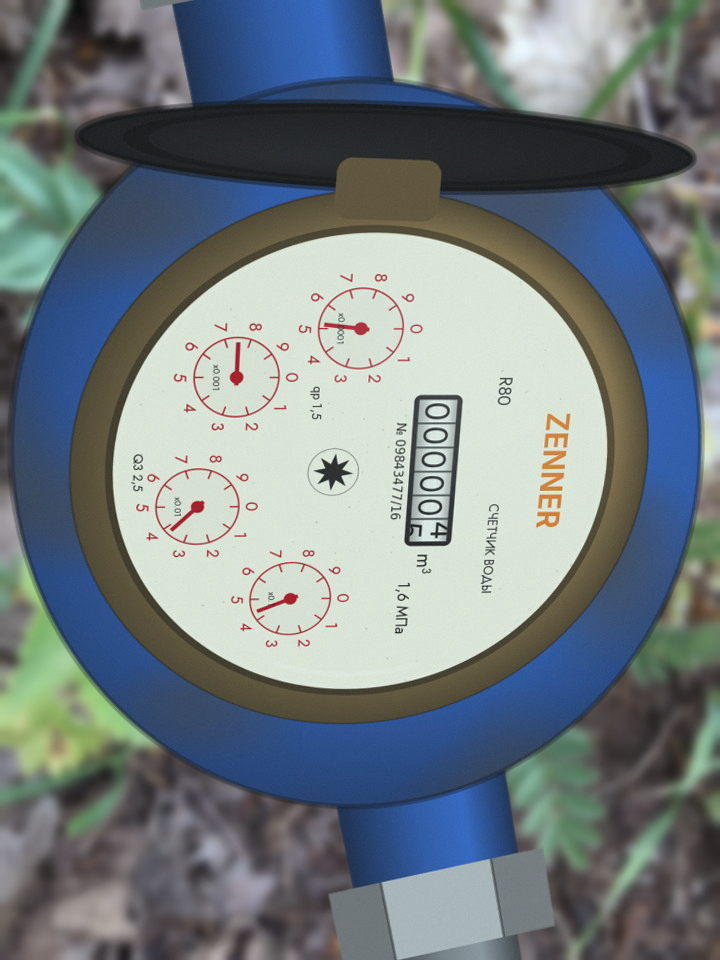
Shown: 4.4375,m³
